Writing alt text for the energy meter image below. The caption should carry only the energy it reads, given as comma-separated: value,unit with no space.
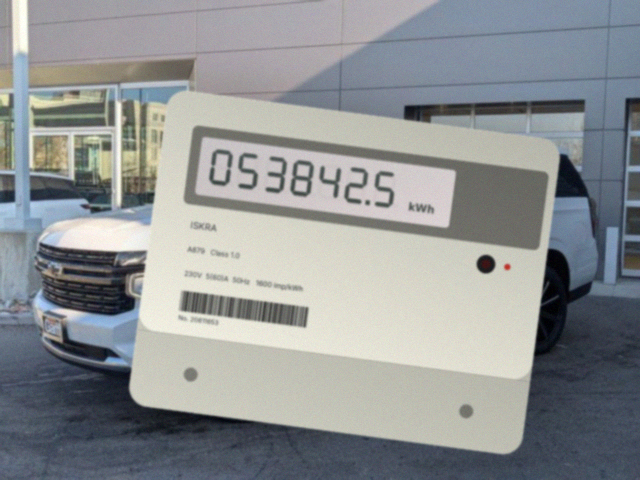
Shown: 53842.5,kWh
